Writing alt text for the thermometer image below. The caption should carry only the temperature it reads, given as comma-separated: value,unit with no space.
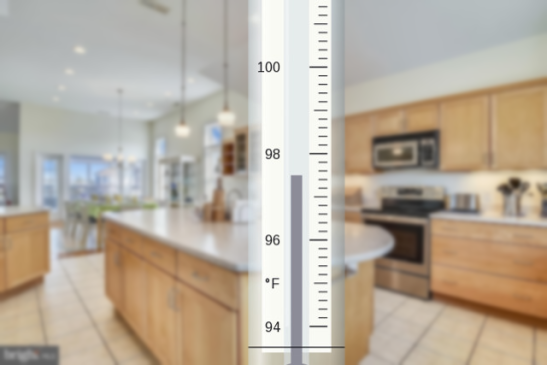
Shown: 97.5,°F
